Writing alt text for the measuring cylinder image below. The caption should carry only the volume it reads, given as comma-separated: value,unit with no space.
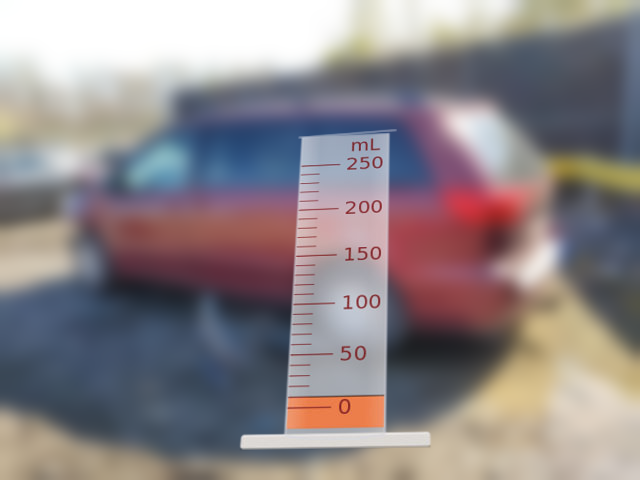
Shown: 10,mL
